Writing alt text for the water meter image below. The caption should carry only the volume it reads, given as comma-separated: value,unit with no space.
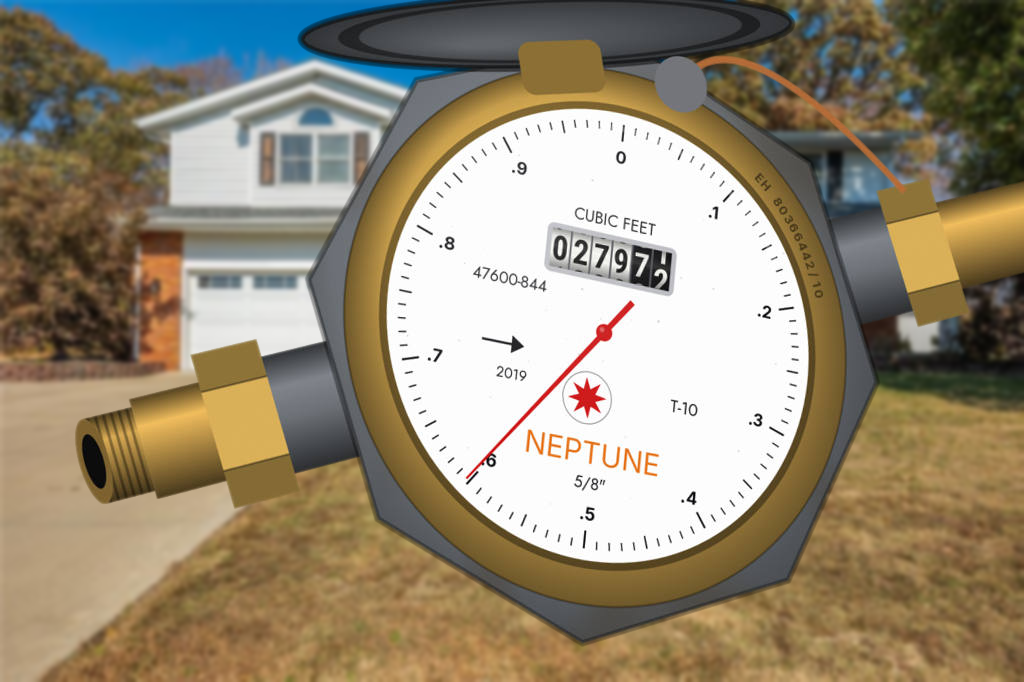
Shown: 27971.60,ft³
